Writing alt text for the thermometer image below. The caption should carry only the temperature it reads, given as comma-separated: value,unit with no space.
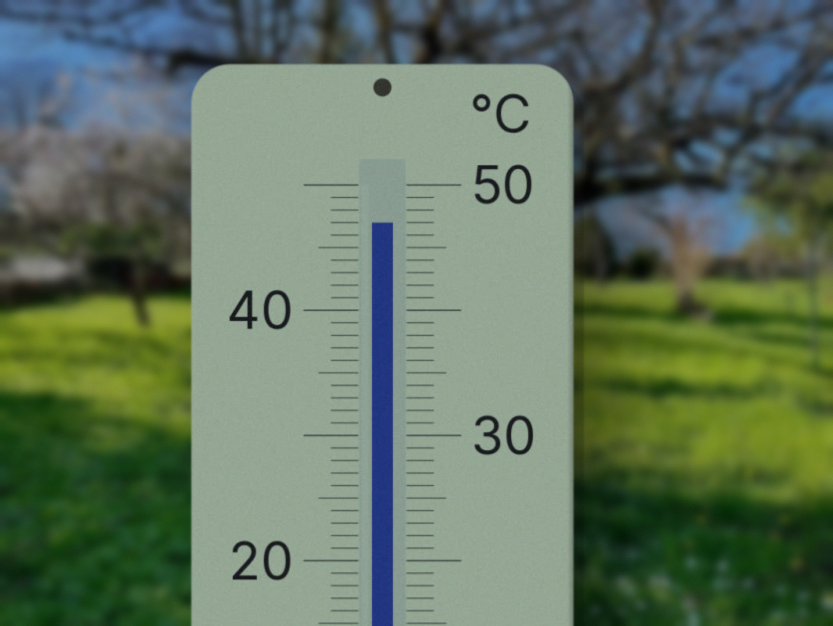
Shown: 47,°C
